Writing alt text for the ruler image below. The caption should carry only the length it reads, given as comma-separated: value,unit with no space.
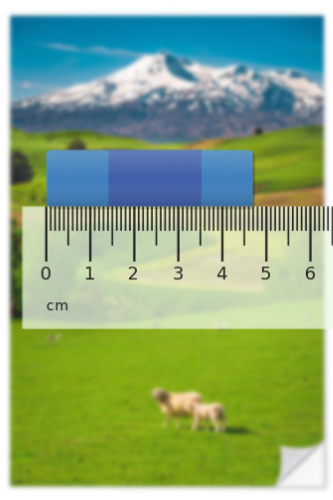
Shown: 4.7,cm
